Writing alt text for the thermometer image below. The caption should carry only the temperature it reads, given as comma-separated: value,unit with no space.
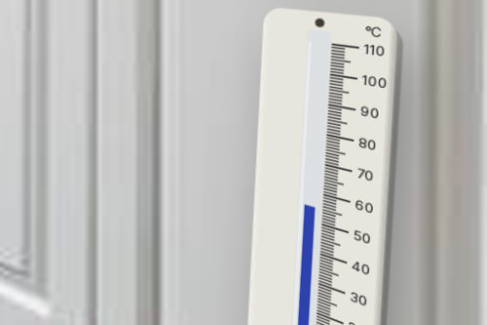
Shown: 55,°C
